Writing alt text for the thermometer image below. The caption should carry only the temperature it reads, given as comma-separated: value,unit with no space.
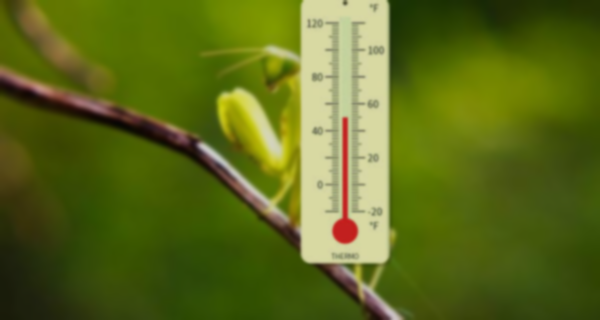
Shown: 50,°F
